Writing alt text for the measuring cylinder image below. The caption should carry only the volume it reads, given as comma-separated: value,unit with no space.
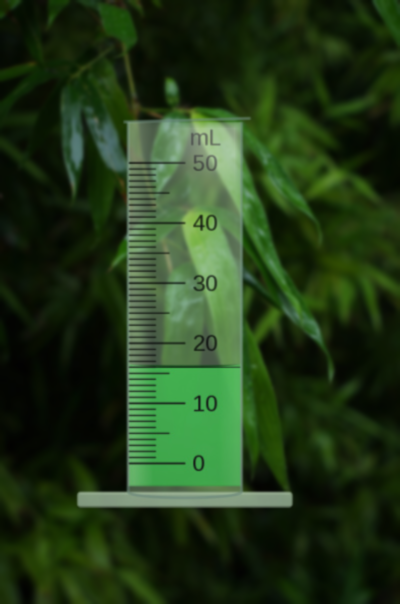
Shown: 16,mL
